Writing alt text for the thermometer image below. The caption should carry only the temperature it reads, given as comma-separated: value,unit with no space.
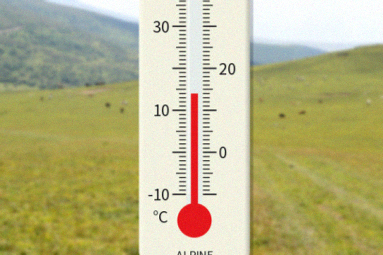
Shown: 14,°C
